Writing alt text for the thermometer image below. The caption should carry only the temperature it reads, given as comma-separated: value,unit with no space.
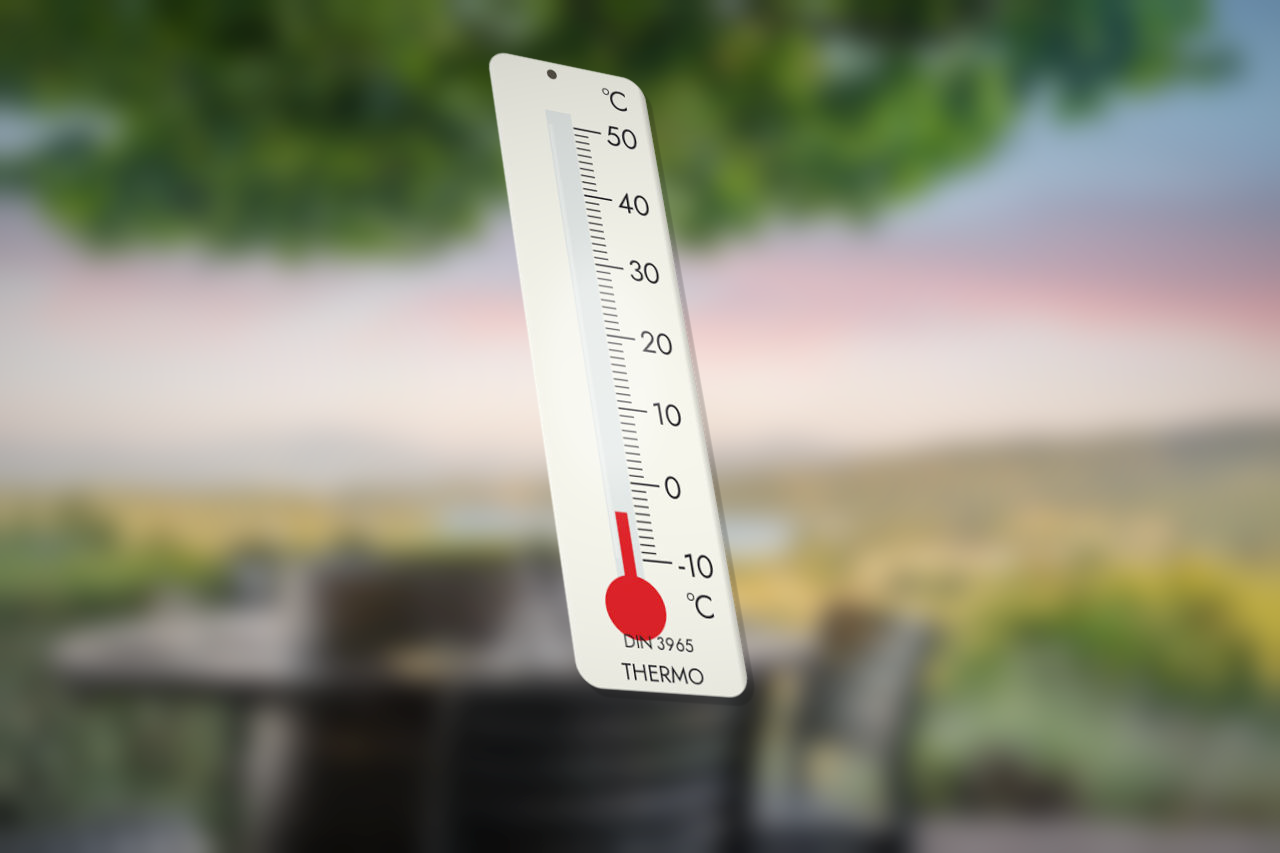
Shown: -4,°C
